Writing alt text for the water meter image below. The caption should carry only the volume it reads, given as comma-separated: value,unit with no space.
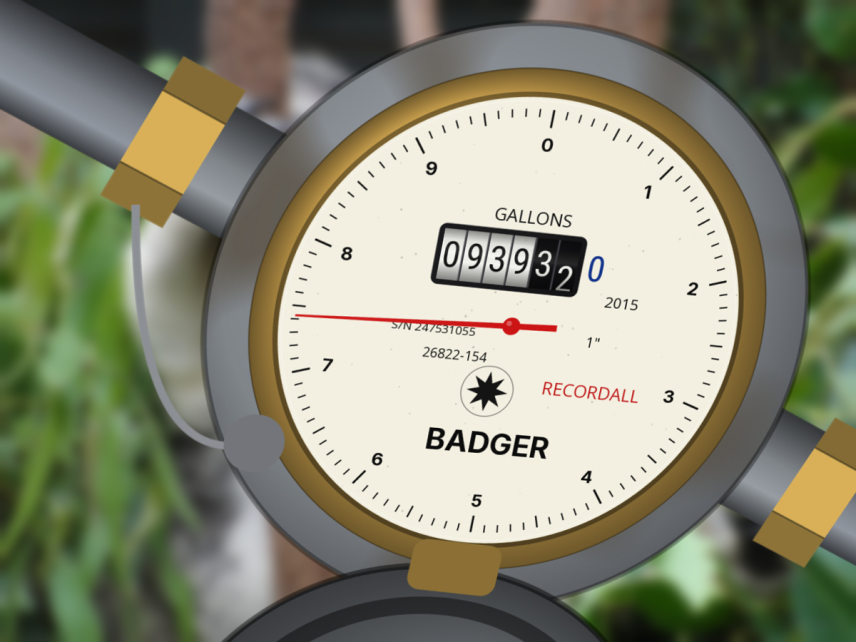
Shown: 939317.4,gal
